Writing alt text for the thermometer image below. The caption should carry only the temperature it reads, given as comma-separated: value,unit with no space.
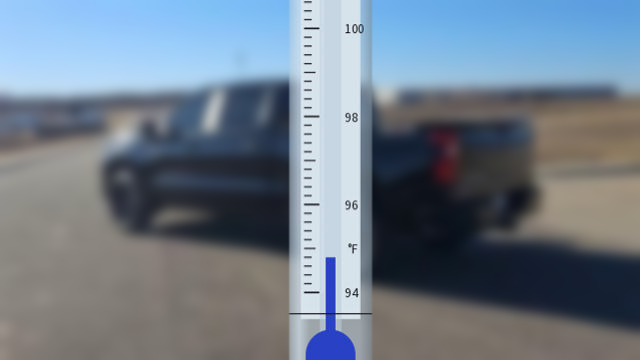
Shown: 94.8,°F
